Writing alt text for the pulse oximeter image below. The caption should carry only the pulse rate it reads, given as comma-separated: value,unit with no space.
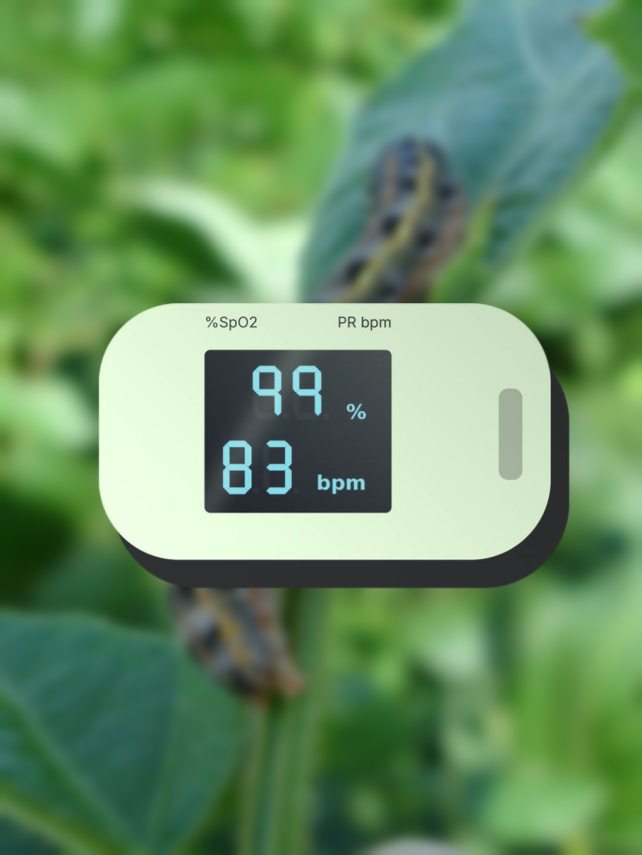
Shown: 83,bpm
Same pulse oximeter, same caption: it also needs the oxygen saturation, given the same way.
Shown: 99,%
